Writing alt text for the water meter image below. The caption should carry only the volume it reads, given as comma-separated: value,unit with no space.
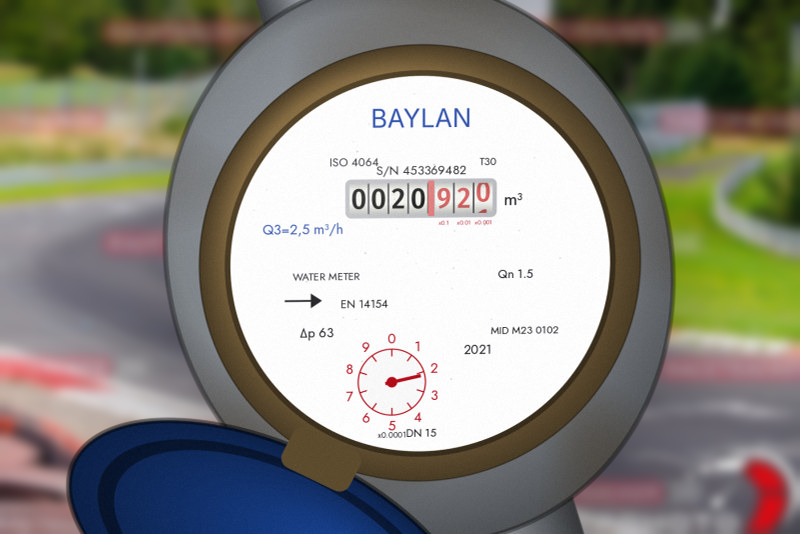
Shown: 20.9202,m³
